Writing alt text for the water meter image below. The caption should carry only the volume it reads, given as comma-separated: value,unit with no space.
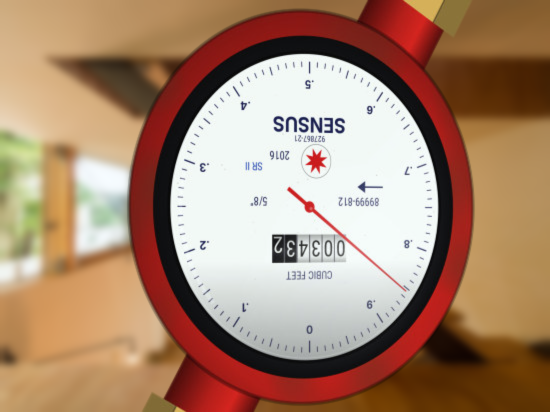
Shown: 3431.85,ft³
